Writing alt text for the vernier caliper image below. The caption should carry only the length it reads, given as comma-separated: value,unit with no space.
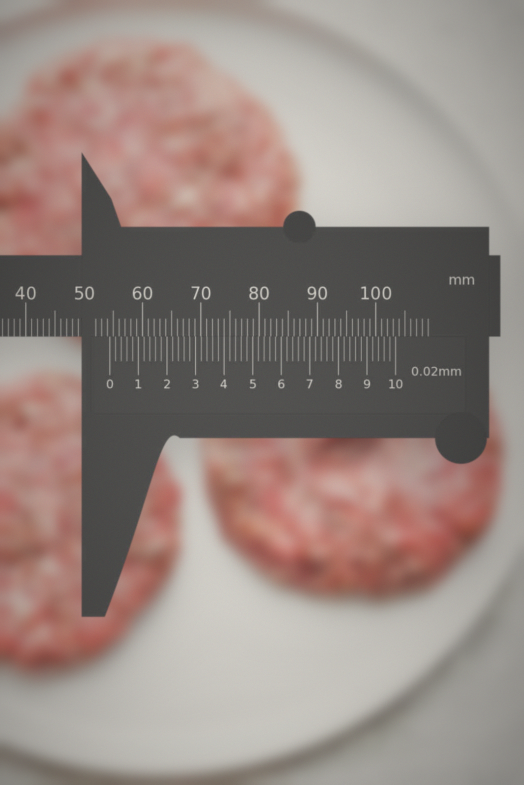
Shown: 54.4,mm
